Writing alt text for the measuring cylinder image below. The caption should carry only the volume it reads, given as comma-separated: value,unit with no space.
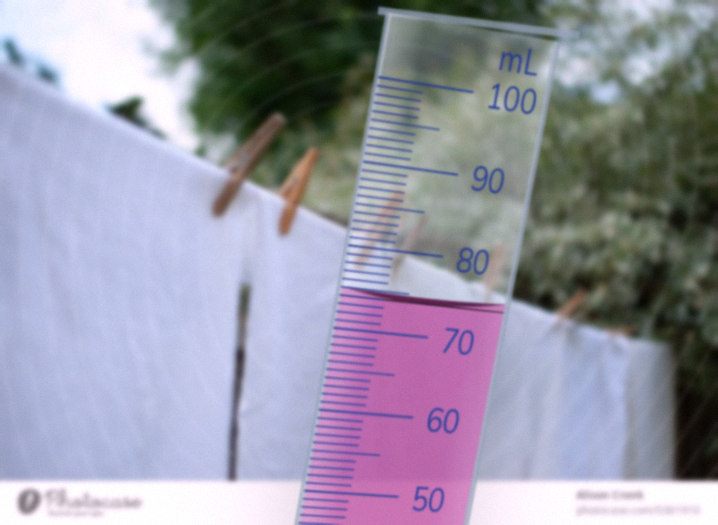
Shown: 74,mL
